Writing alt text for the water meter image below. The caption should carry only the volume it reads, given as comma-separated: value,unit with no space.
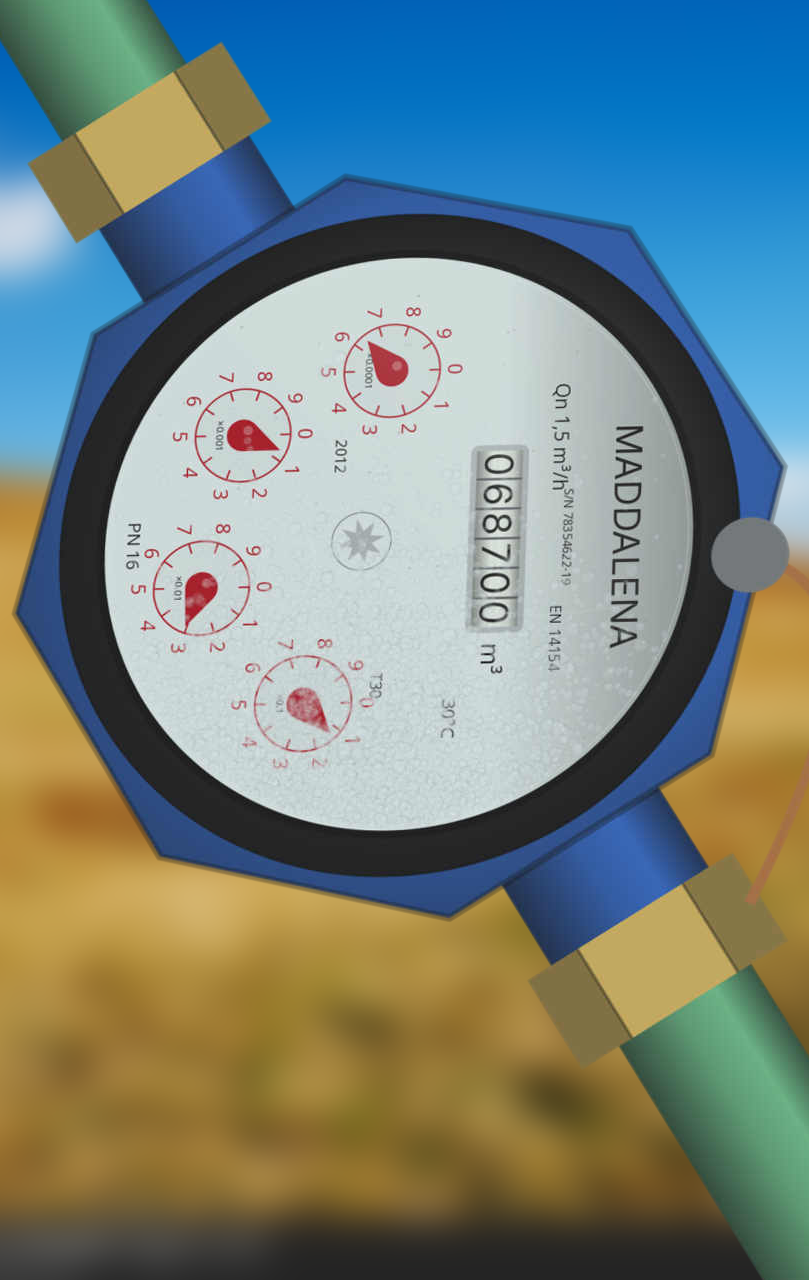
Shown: 68700.1306,m³
